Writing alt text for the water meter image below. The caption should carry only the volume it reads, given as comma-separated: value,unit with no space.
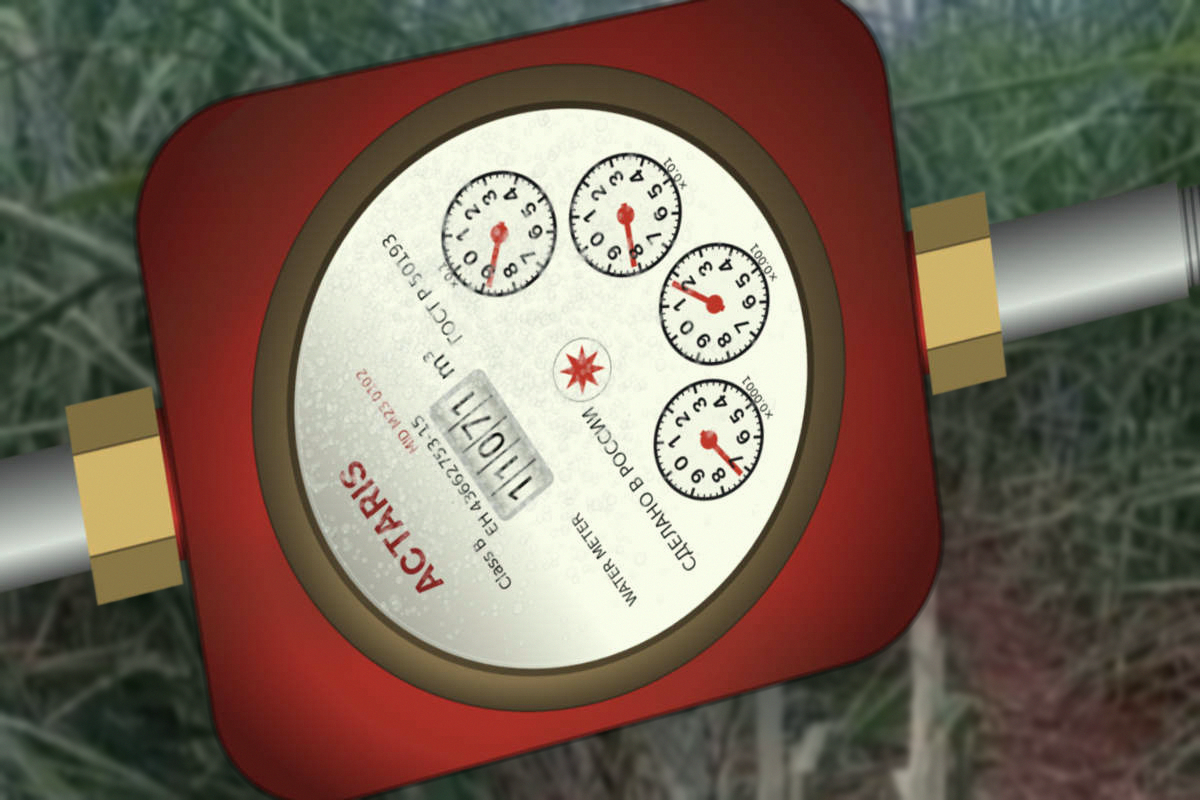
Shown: 11071.8817,m³
